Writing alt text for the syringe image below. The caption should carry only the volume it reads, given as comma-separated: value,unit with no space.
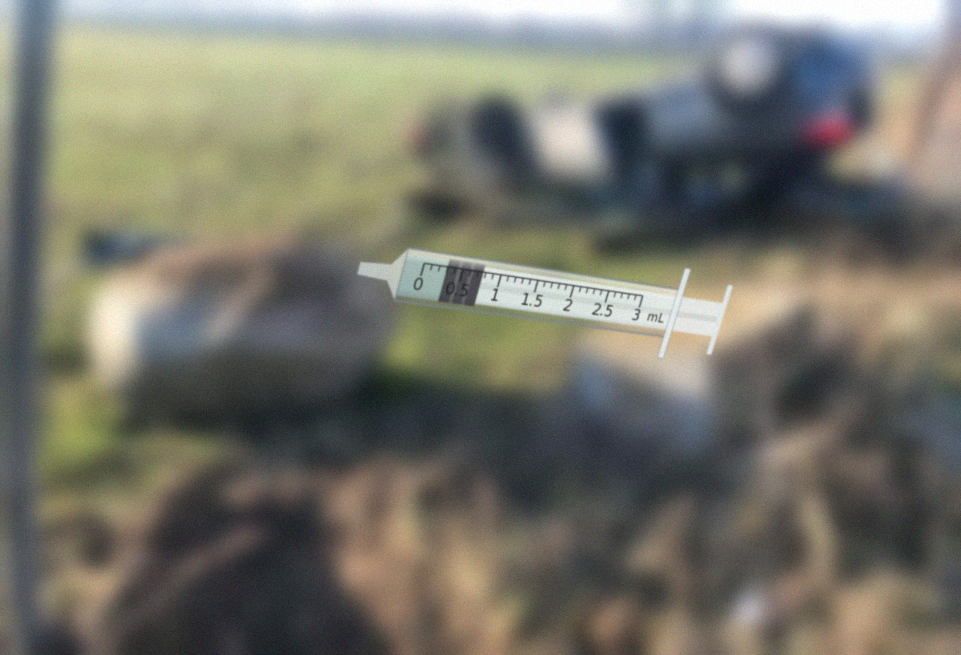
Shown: 0.3,mL
